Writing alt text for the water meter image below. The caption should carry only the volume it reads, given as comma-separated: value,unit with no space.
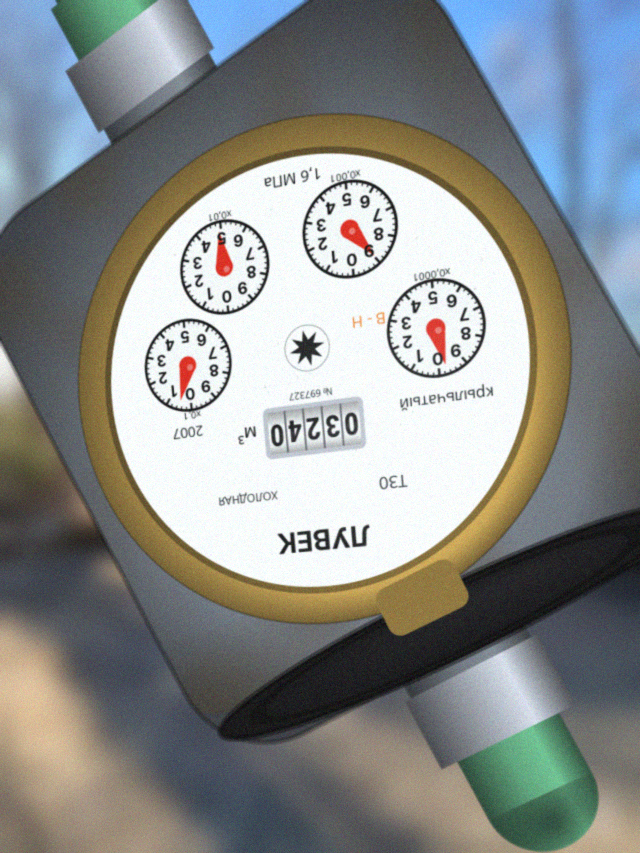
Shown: 3240.0489,m³
